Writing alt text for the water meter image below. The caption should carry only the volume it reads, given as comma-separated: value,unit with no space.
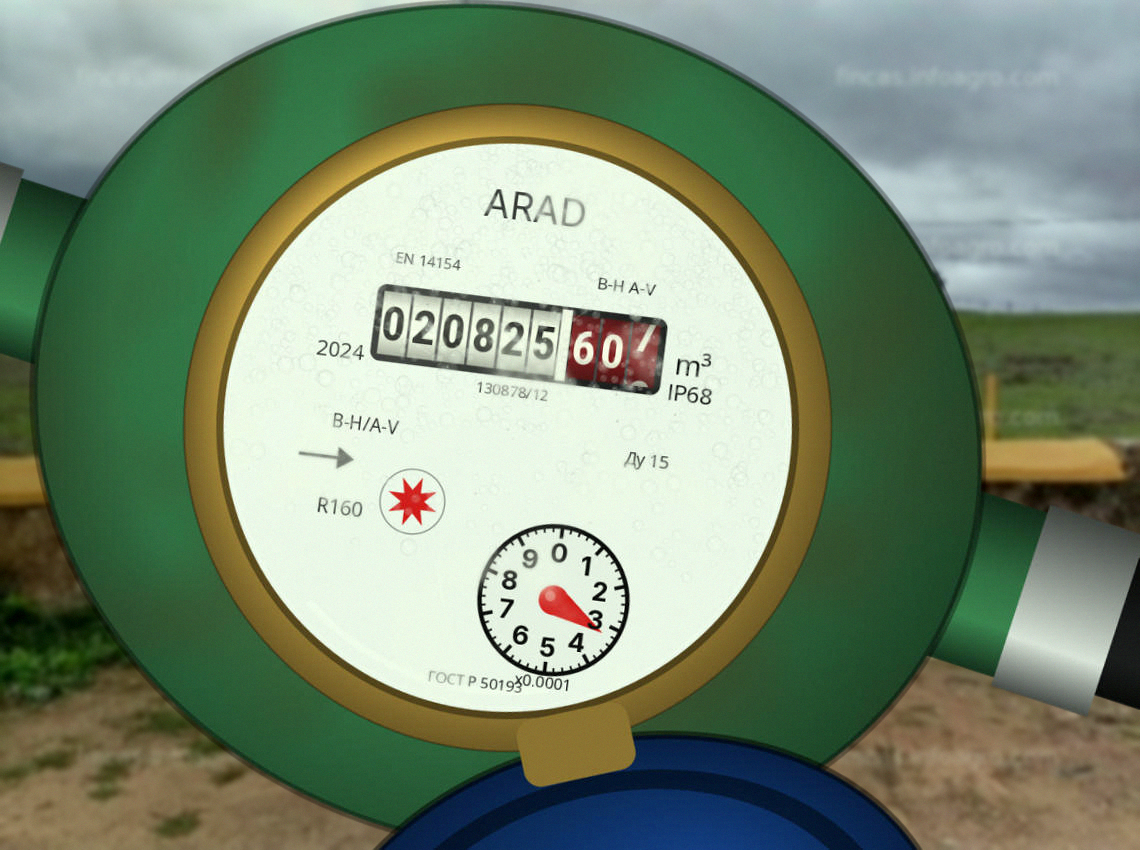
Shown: 20825.6073,m³
